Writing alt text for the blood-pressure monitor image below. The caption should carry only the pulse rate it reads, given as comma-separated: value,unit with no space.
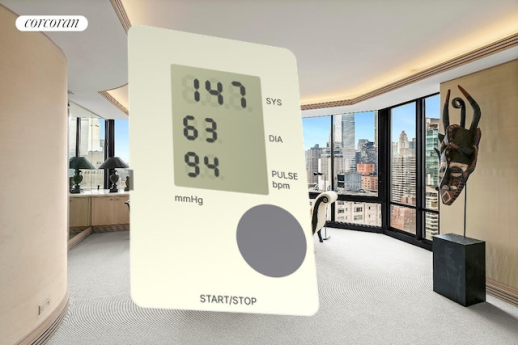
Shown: 94,bpm
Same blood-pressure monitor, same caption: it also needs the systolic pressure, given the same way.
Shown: 147,mmHg
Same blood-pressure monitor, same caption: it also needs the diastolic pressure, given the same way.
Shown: 63,mmHg
